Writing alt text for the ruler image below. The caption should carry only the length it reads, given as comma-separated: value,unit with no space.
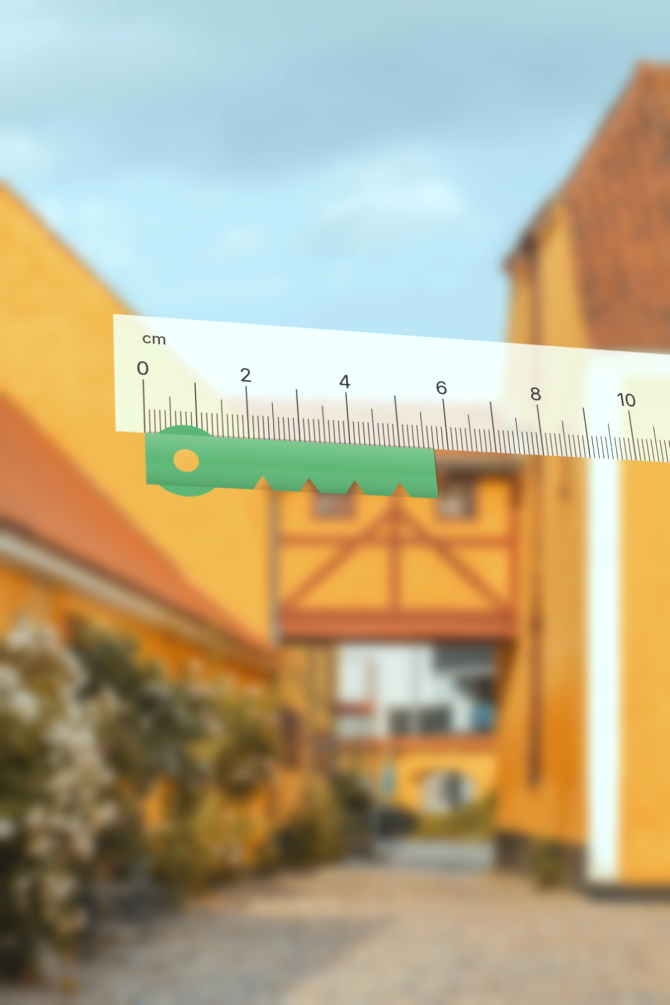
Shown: 5.7,cm
